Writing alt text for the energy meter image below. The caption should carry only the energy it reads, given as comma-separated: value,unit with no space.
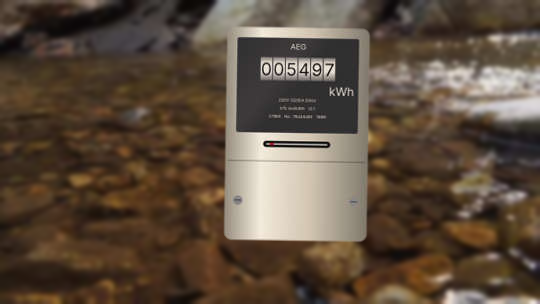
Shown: 5497,kWh
